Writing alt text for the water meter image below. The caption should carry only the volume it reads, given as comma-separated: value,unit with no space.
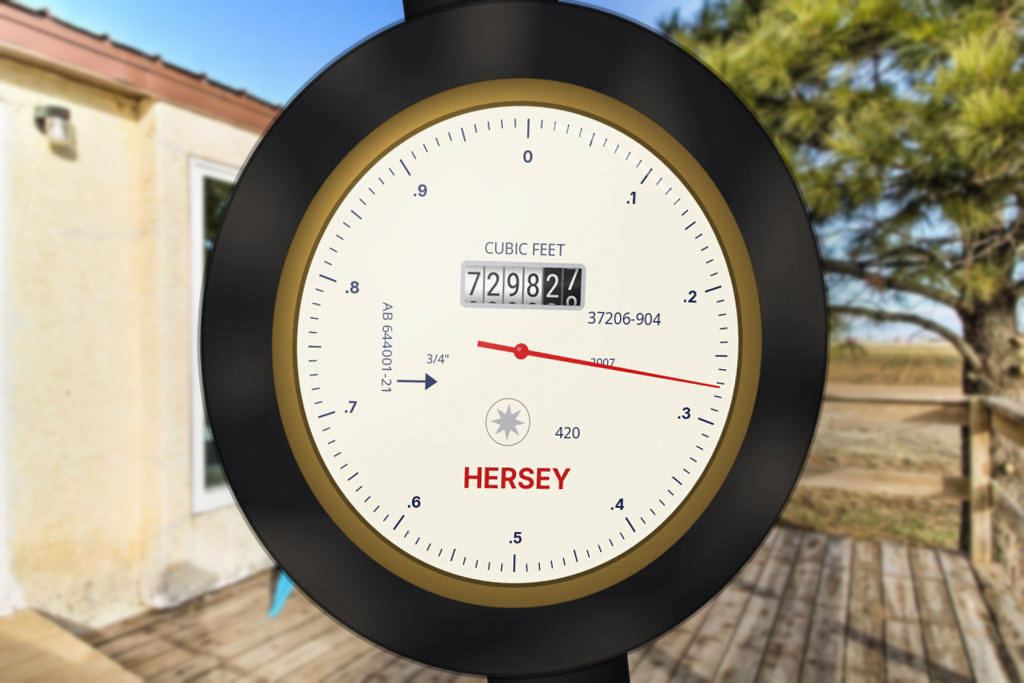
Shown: 729827.27,ft³
